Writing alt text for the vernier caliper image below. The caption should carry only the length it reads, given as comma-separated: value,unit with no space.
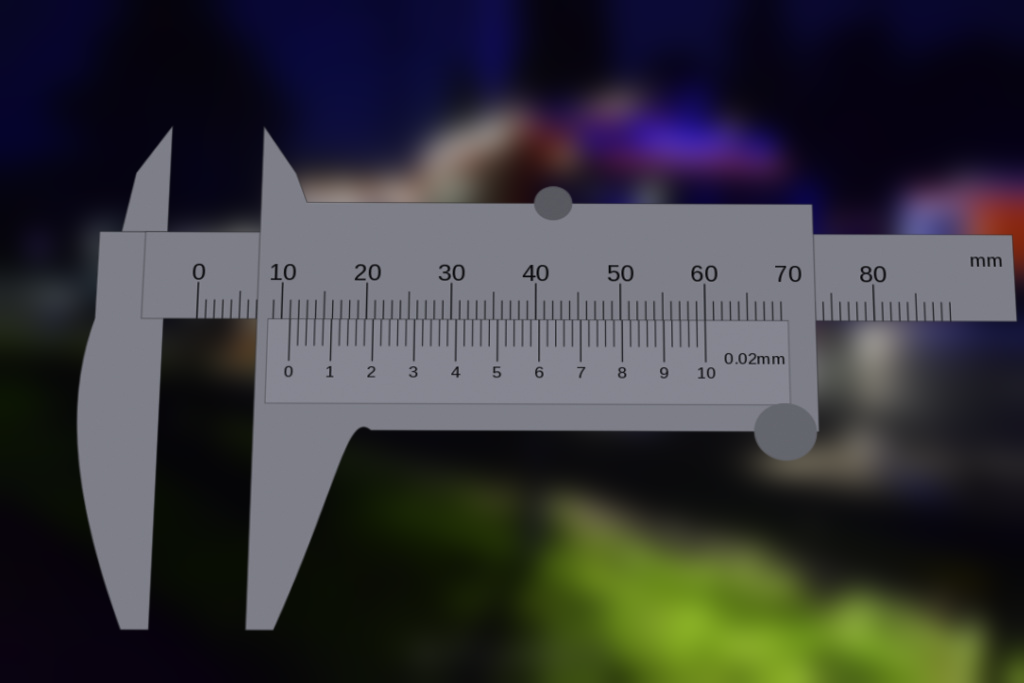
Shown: 11.0,mm
